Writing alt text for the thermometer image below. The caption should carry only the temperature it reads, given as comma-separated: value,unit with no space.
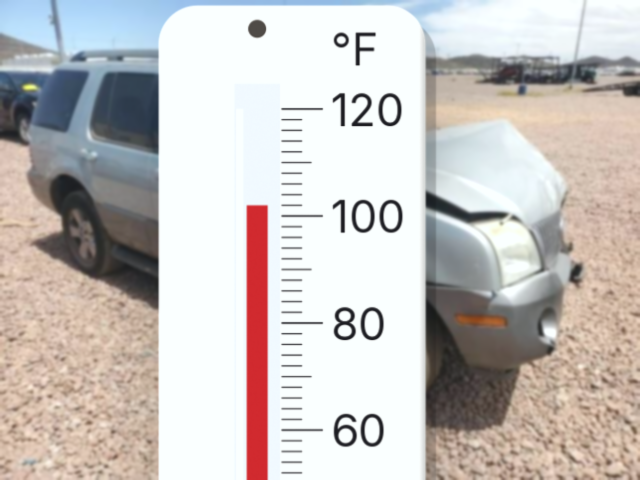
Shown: 102,°F
